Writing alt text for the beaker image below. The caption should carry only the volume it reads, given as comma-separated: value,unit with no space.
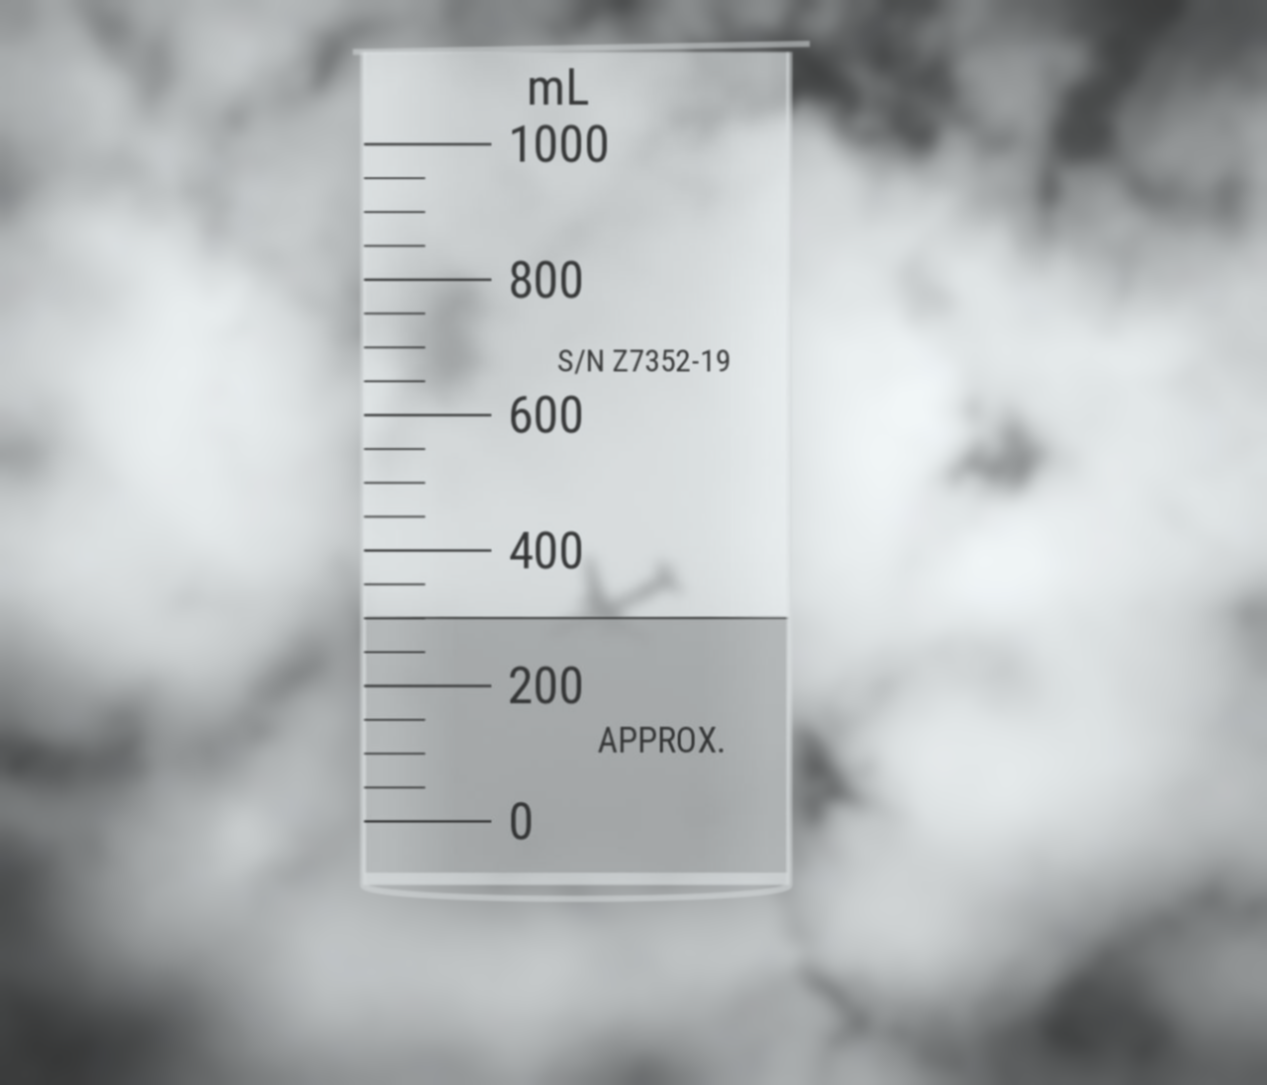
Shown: 300,mL
